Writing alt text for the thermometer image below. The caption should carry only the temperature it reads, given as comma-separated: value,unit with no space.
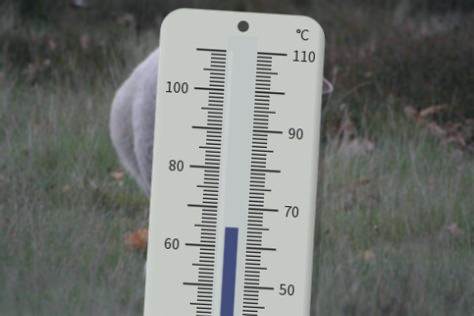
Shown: 65,°C
